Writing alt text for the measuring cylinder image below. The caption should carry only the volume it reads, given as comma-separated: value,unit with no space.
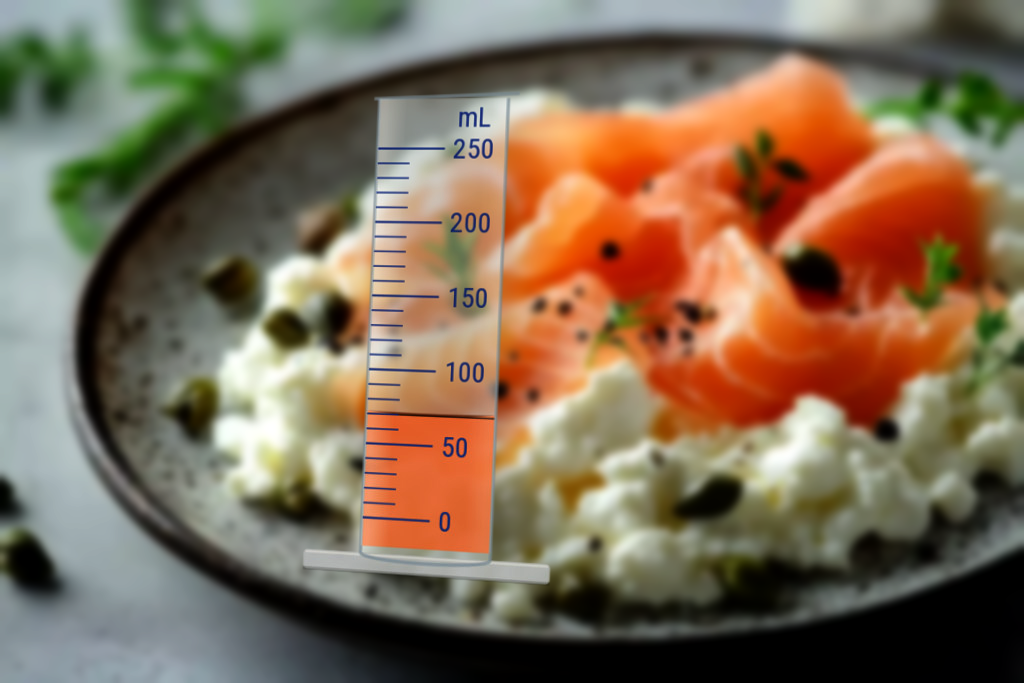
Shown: 70,mL
